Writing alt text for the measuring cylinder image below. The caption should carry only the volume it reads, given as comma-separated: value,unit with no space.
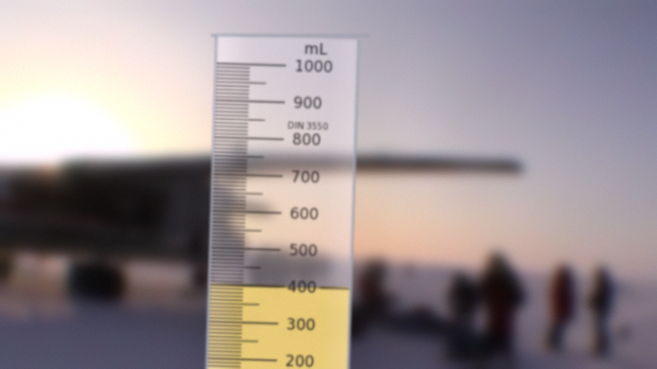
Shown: 400,mL
